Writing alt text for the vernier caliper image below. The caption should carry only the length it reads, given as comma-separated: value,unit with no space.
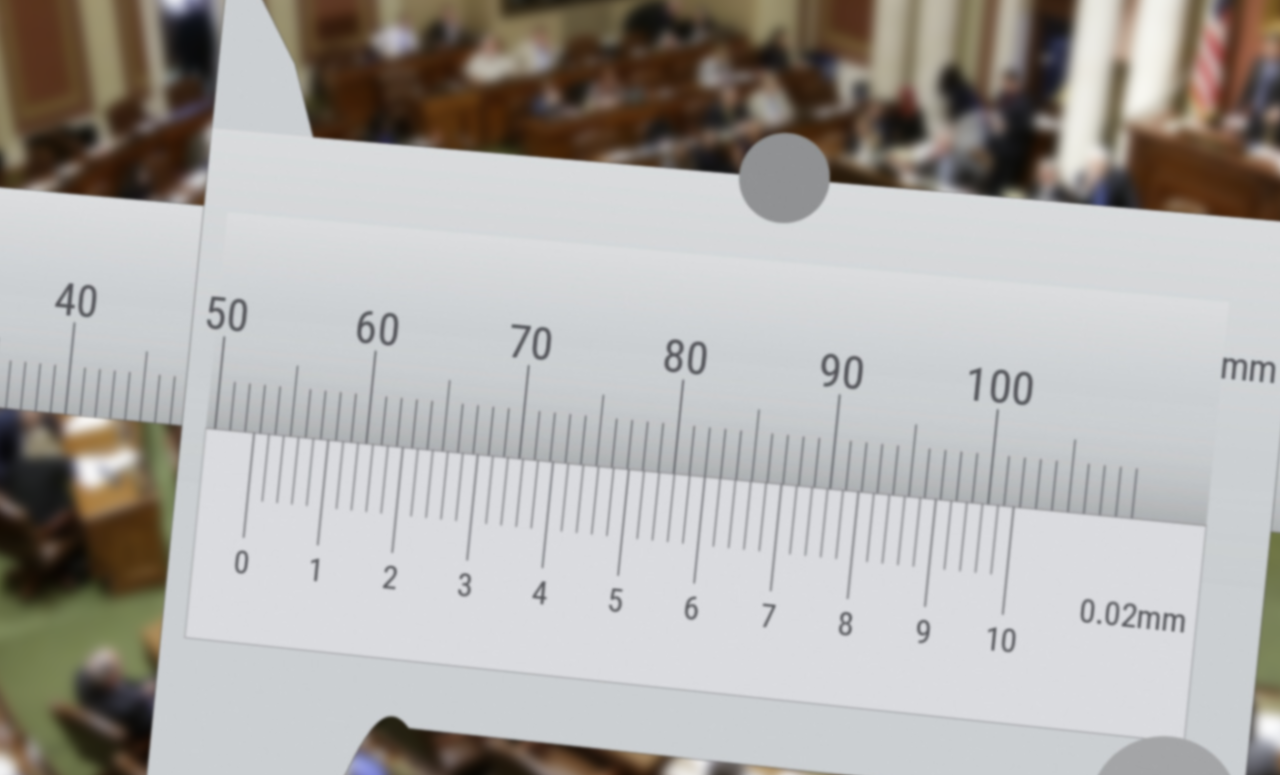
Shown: 52.6,mm
